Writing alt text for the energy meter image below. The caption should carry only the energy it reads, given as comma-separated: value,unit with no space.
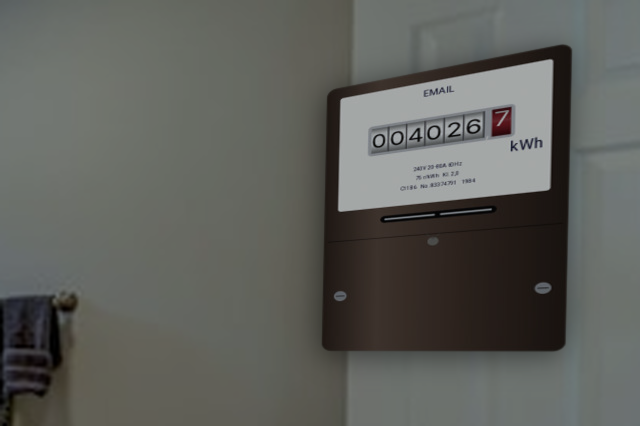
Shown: 4026.7,kWh
